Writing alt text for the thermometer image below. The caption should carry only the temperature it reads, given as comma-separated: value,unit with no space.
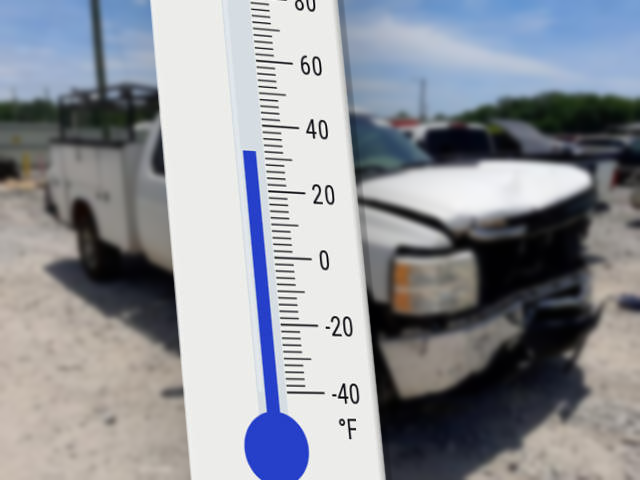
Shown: 32,°F
